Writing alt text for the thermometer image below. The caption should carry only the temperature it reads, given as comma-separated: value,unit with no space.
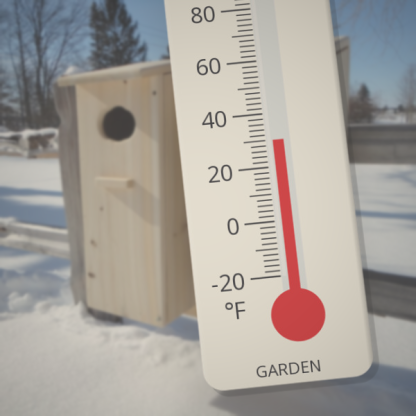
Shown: 30,°F
